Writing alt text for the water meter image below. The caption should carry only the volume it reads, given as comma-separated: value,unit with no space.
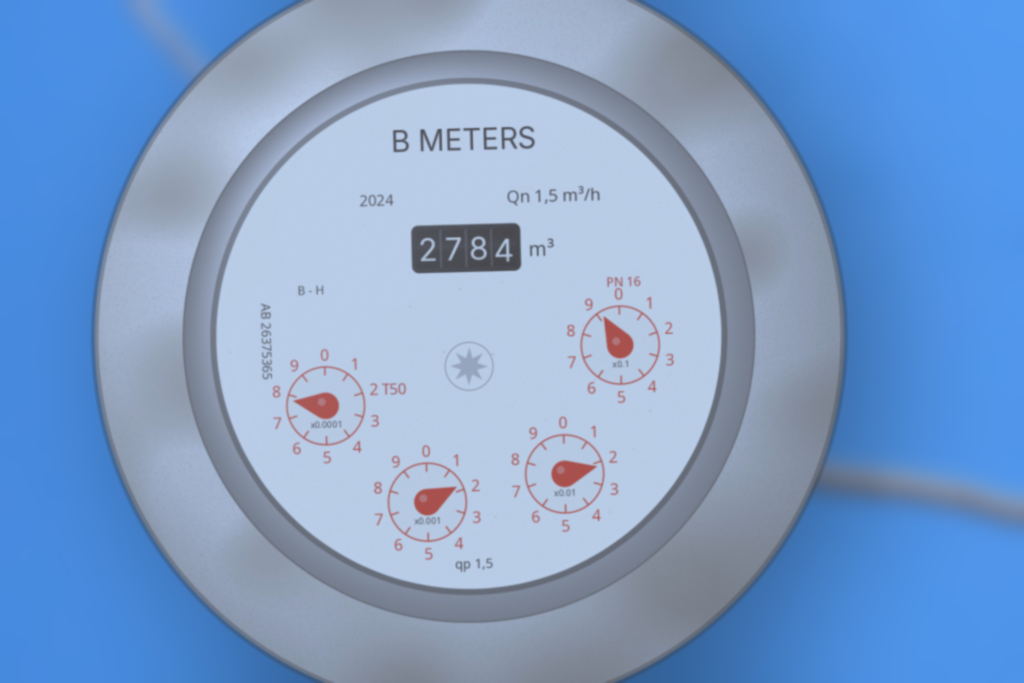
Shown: 2783.9217,m³
